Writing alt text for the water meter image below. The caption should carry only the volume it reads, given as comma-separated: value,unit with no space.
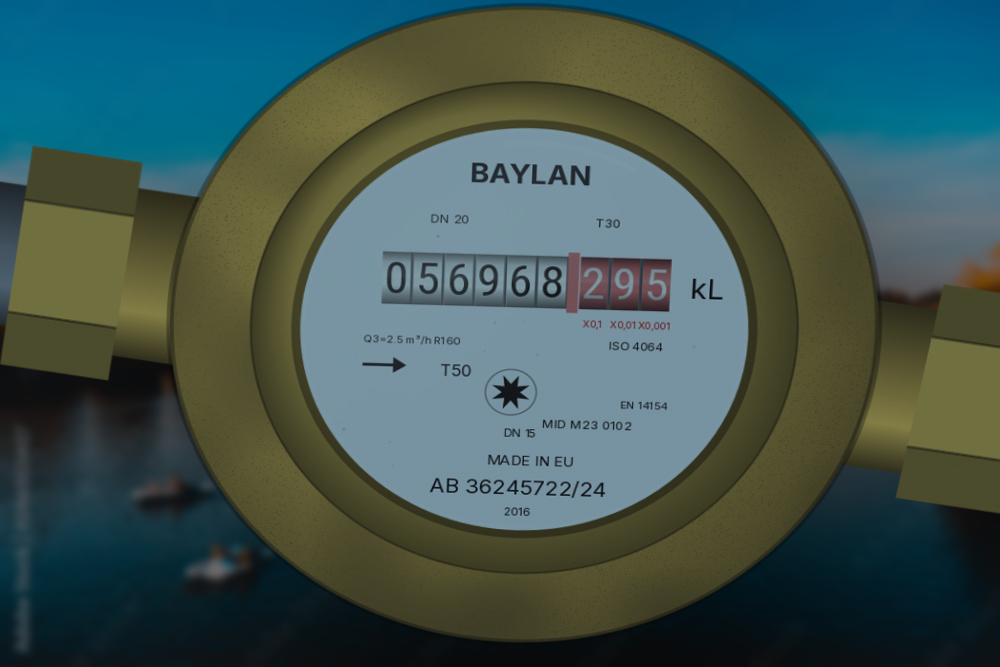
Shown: 56968.295,kL
